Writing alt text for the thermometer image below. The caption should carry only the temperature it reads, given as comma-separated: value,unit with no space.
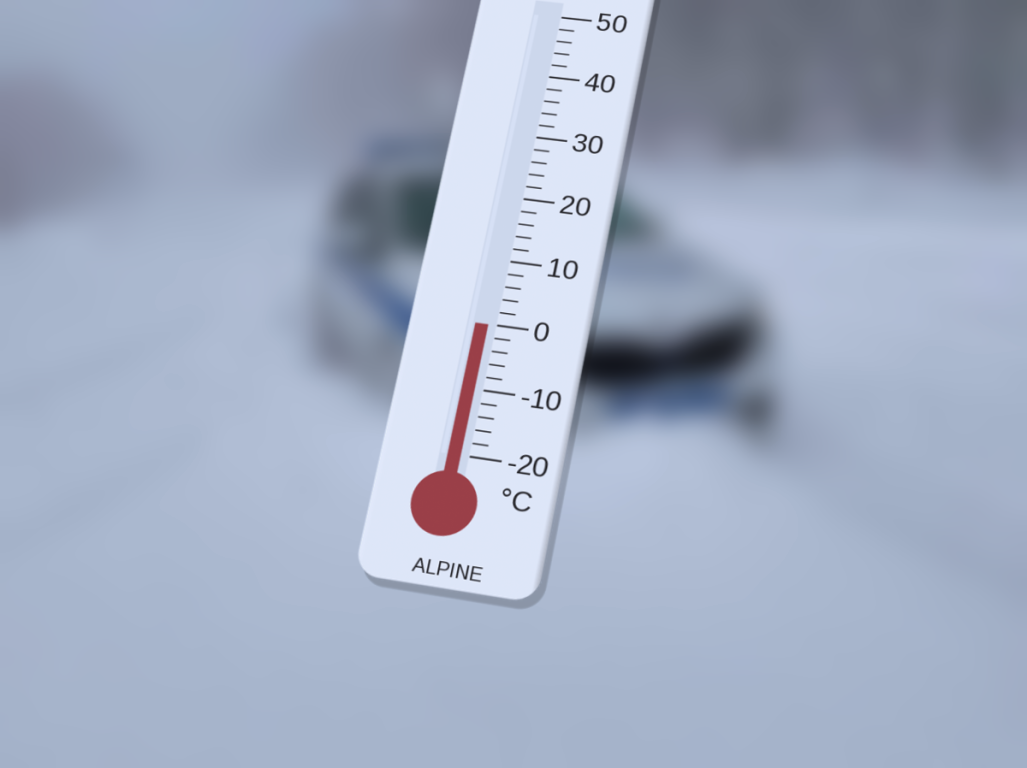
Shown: 0,°C
